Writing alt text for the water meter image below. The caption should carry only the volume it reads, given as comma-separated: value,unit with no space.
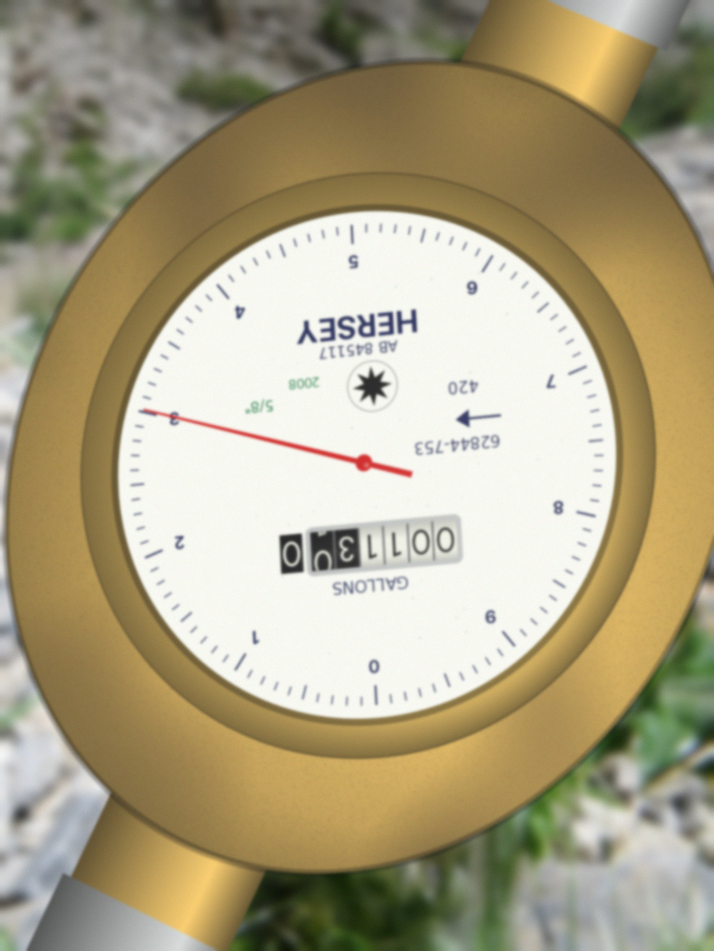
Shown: 11303.0,gal
